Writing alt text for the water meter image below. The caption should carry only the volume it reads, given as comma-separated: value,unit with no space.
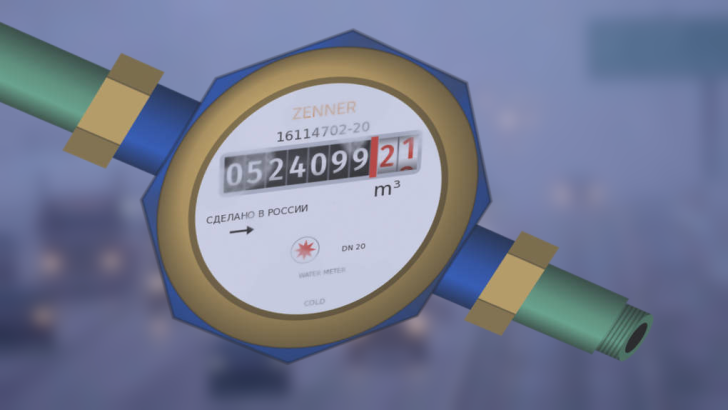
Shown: 524099.21,m³
